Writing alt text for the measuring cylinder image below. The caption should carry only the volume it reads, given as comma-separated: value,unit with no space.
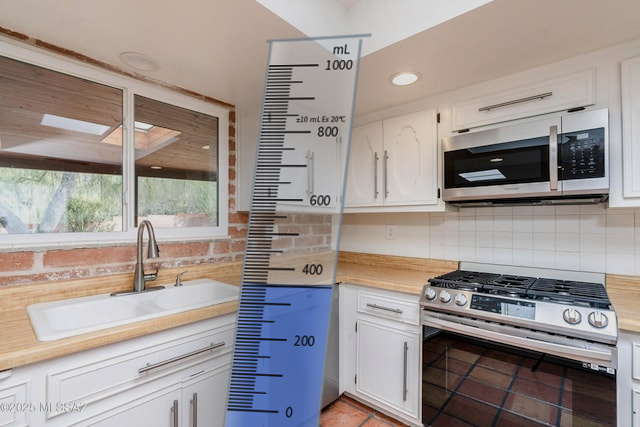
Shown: 350,mL
